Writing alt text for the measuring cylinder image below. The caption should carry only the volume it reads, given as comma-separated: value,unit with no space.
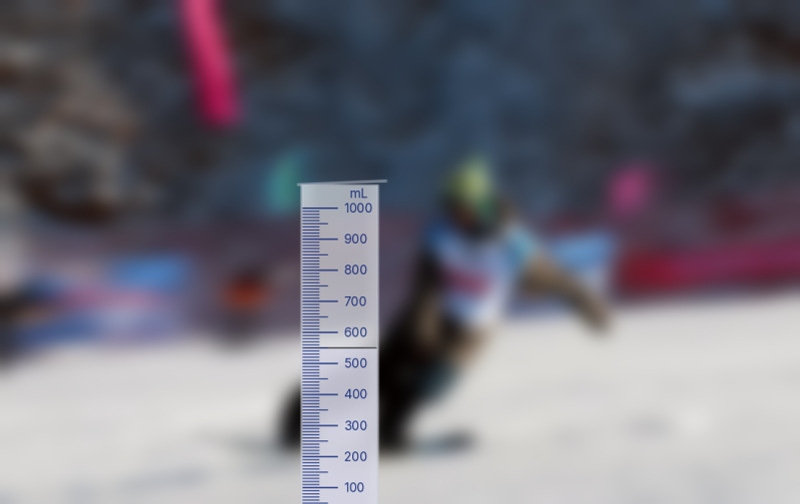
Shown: 550,mL
